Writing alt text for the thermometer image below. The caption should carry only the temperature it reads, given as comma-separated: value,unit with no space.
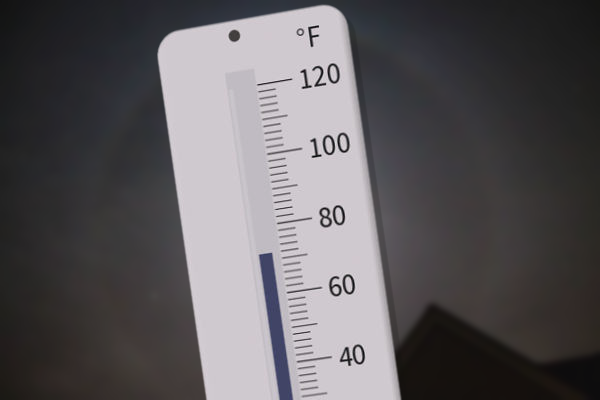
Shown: 72,°F
